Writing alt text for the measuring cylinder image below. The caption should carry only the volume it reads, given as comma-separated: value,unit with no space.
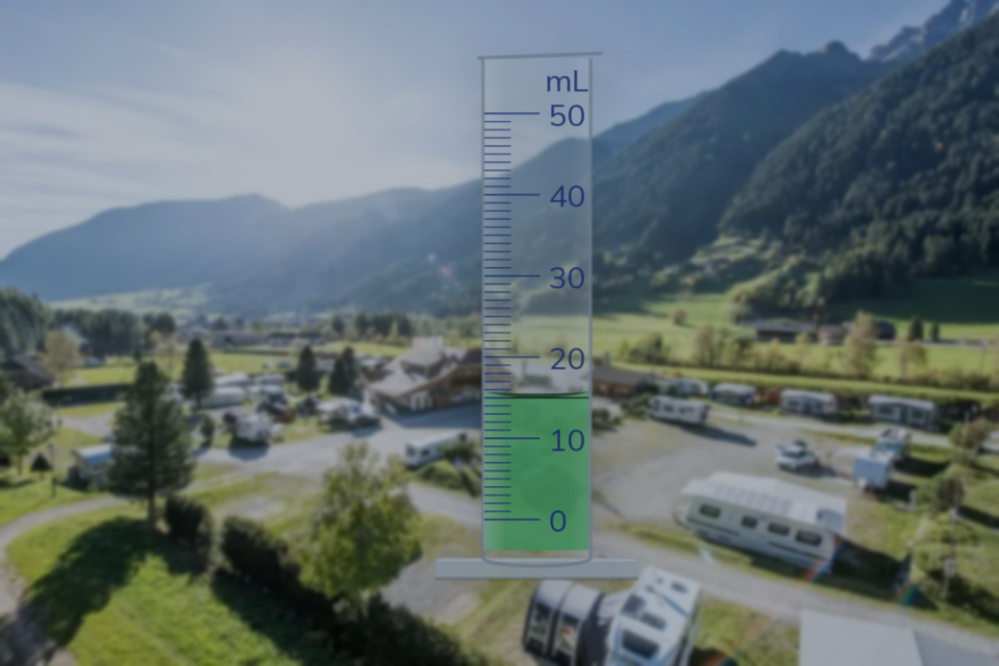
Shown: 15,mL
